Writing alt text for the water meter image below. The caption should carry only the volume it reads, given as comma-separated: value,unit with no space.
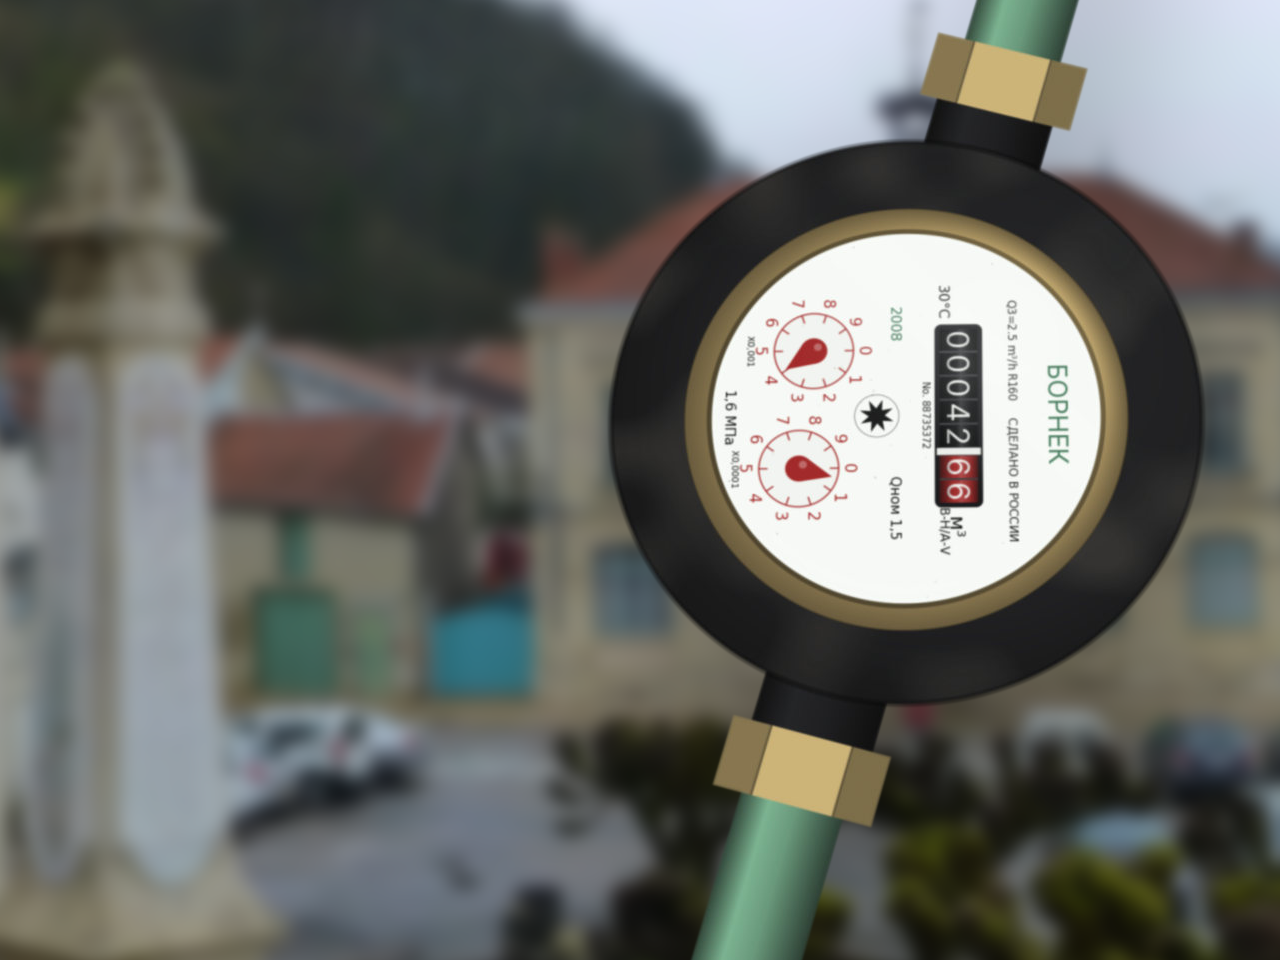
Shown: 42.6640,m³
